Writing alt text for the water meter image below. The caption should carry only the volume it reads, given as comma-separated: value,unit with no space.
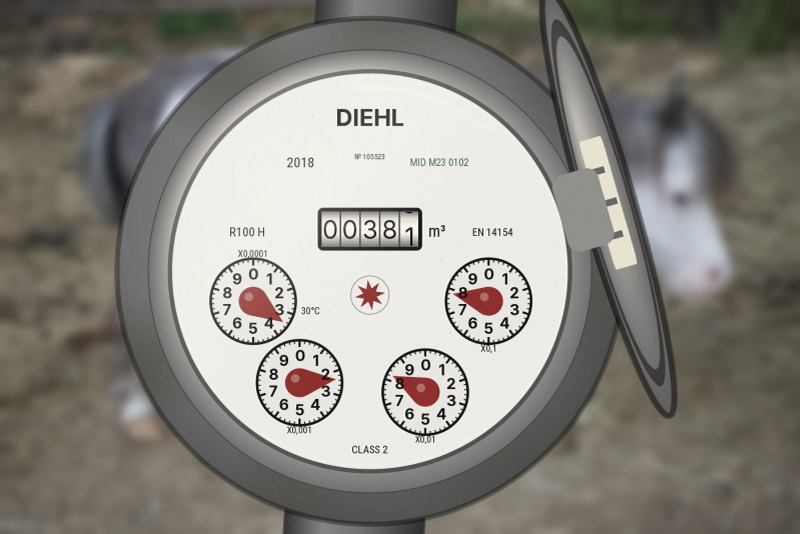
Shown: 380.7823,m³
